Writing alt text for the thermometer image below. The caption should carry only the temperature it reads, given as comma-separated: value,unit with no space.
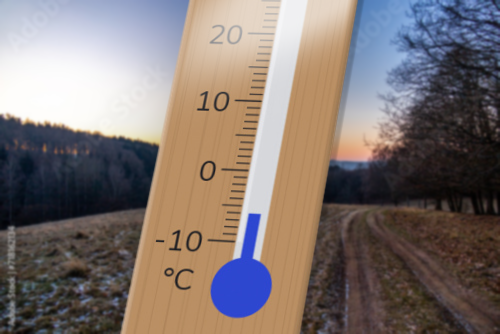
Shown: -6,°C
